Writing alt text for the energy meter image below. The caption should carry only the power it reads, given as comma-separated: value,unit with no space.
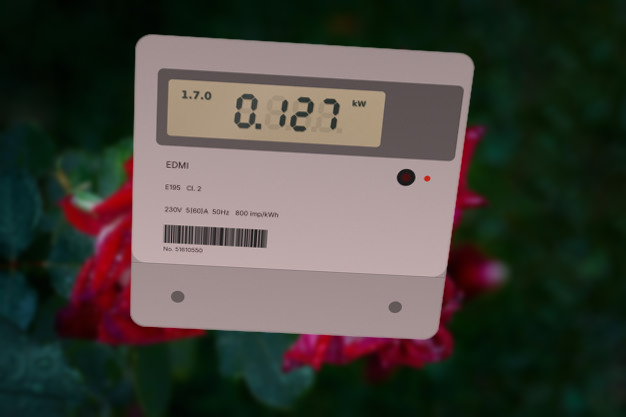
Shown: 0.127,kW
